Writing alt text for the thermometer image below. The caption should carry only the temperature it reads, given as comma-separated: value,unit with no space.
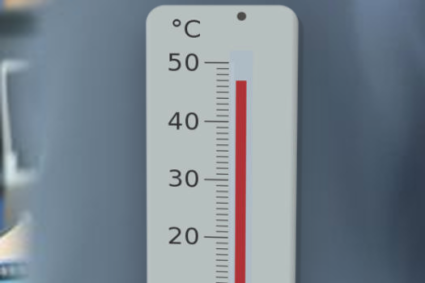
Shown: 47,°C
